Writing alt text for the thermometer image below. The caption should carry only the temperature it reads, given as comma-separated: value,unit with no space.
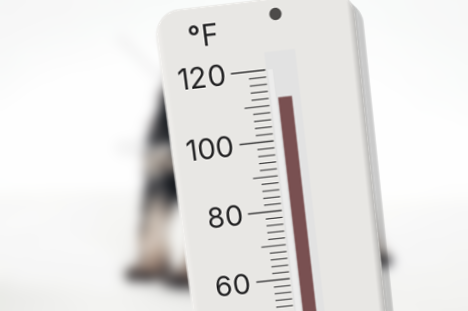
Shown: 112,°F
